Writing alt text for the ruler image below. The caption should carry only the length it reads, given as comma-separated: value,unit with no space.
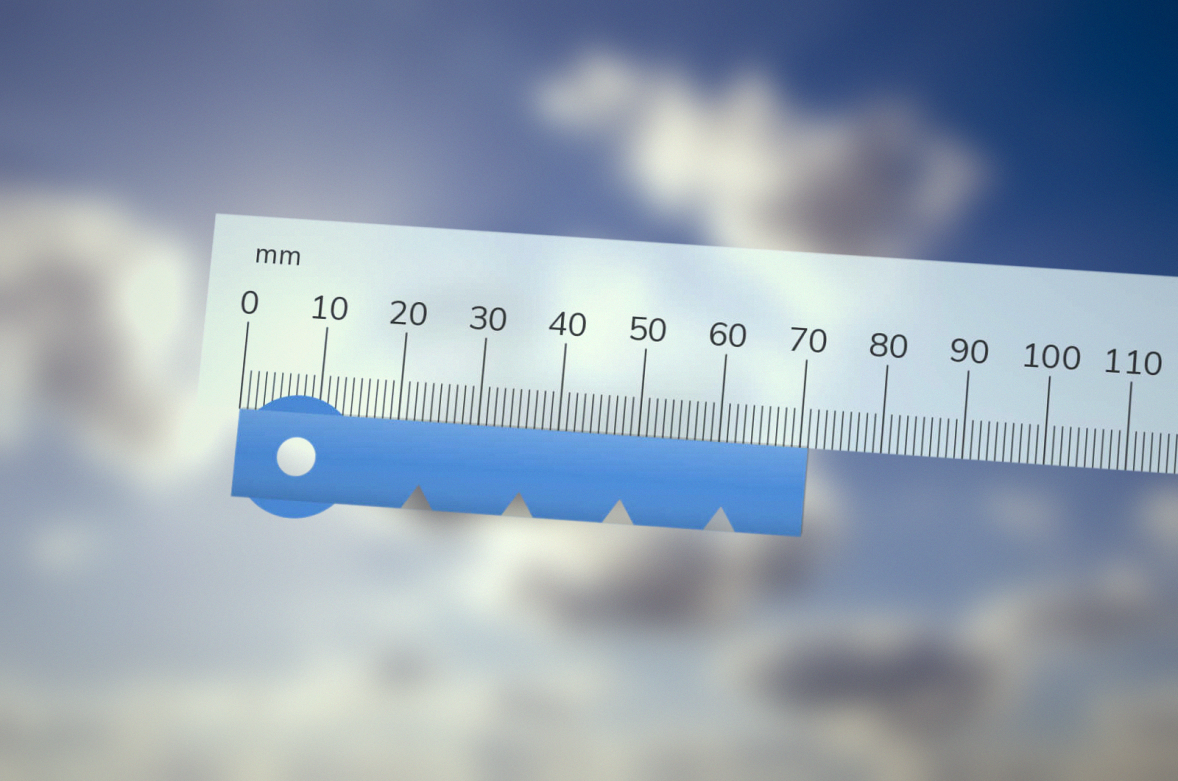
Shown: 71,mm
